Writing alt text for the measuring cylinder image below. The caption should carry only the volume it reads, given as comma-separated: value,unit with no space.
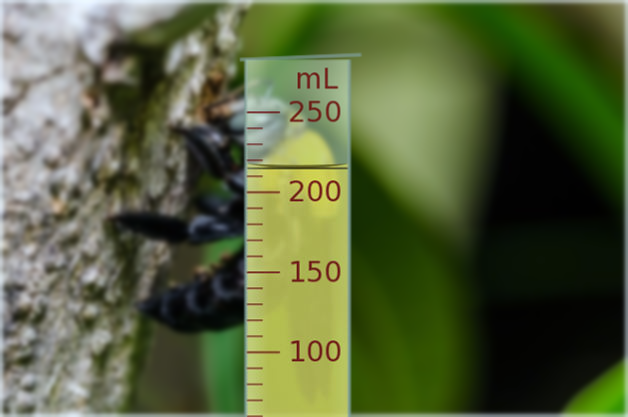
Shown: 215,mL
